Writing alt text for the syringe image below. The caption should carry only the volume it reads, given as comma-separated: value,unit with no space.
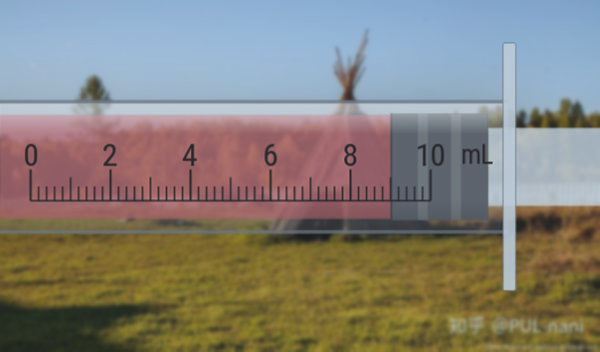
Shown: 9,mL
